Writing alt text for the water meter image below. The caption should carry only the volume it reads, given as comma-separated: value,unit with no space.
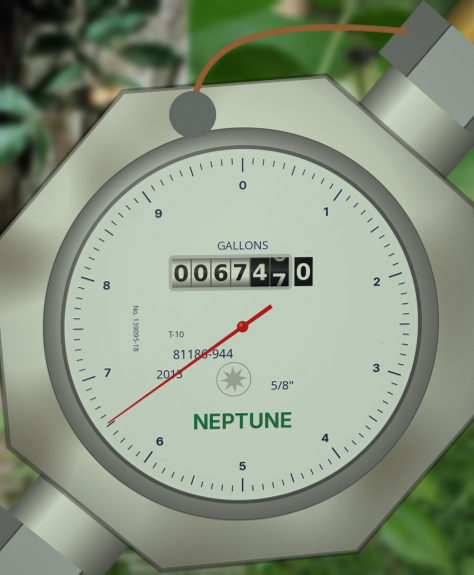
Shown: 67466.5,gal
